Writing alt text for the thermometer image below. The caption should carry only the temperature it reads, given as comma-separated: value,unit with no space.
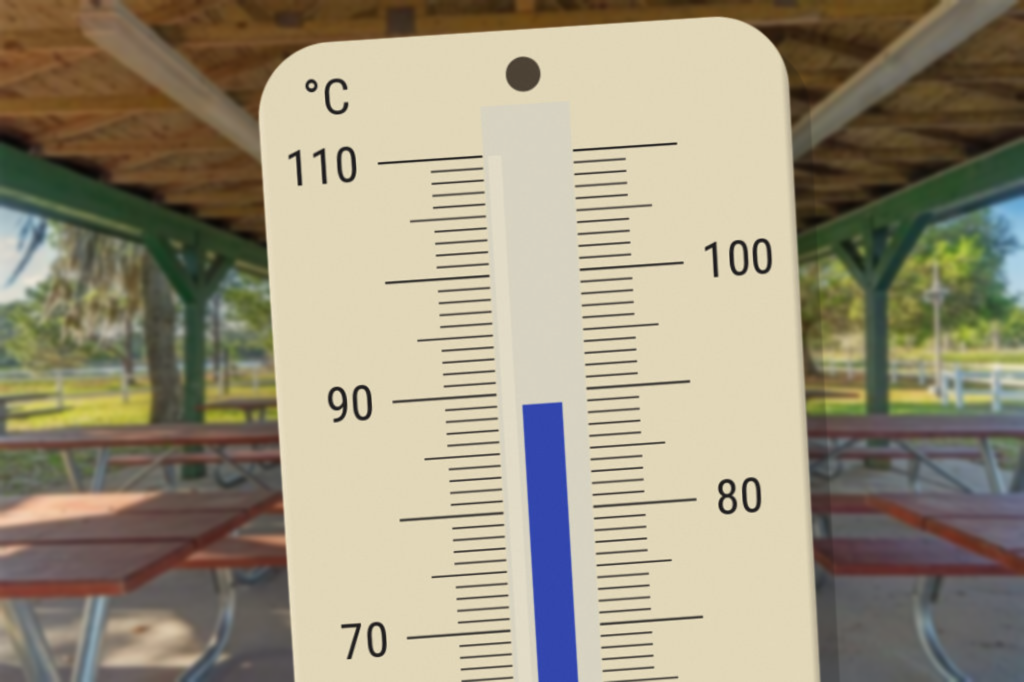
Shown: 89,°C
